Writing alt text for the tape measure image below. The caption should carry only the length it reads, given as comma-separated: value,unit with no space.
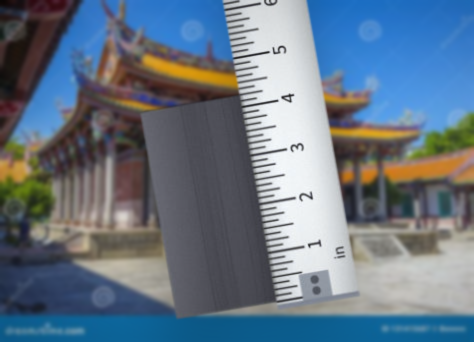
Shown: 4.25,in
